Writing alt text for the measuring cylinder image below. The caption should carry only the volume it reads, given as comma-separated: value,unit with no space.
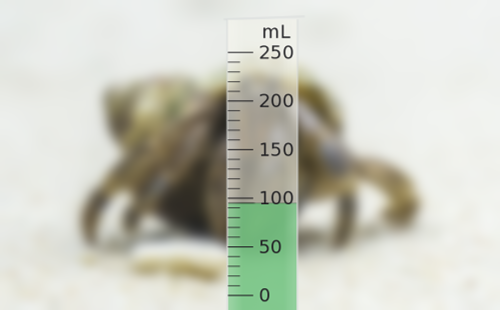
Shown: 95,mL
